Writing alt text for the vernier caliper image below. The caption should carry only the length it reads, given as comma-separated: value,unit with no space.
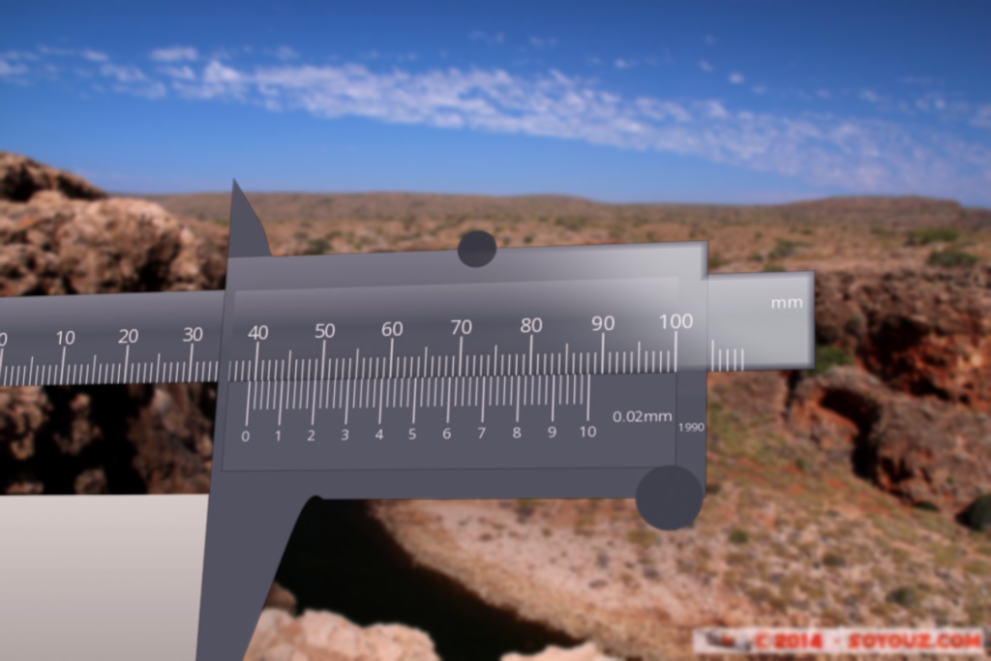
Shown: 39.2,mm
